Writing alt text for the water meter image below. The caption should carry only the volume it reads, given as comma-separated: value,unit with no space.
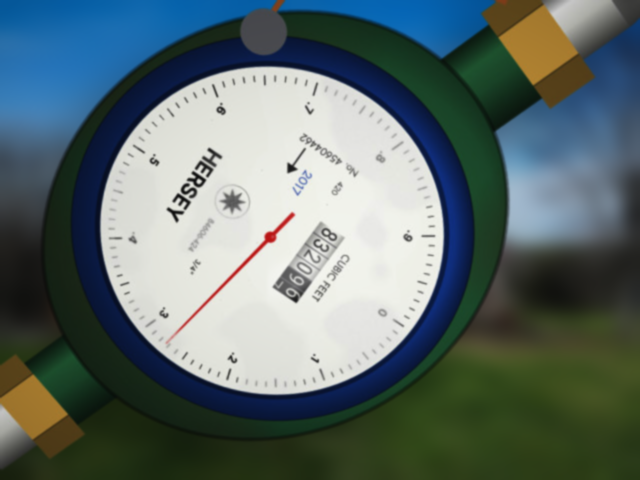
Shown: 832096.27,ft³
